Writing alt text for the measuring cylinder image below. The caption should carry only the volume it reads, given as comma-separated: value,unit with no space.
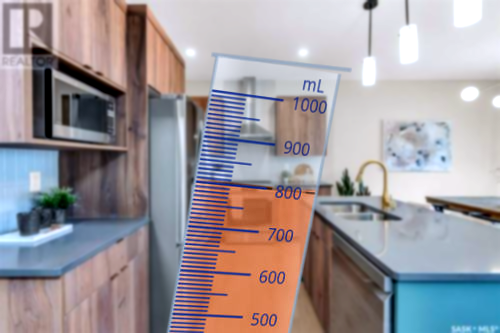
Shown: 800,mL
